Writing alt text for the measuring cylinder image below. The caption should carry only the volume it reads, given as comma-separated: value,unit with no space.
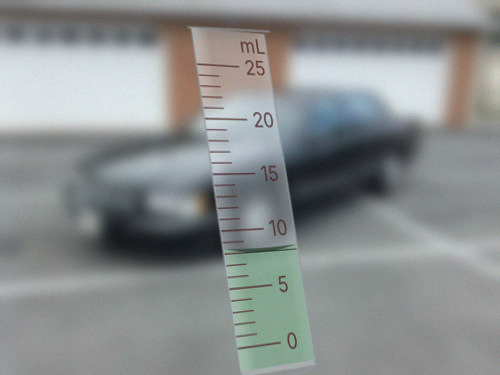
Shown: 8,mL
